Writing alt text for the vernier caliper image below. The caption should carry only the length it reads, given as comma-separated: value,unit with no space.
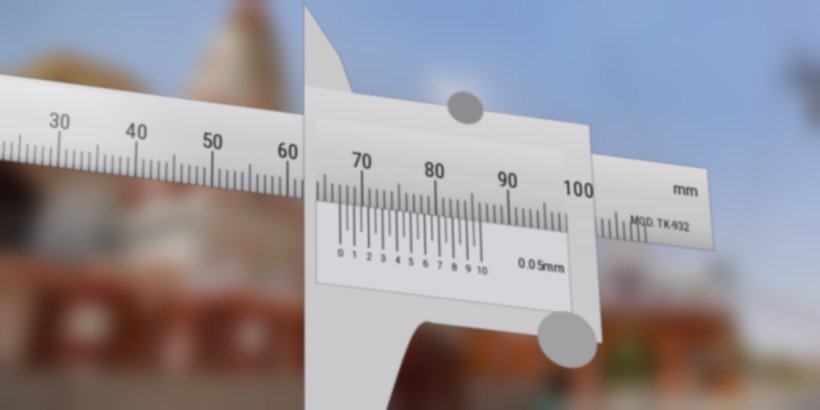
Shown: 67.0,mm
